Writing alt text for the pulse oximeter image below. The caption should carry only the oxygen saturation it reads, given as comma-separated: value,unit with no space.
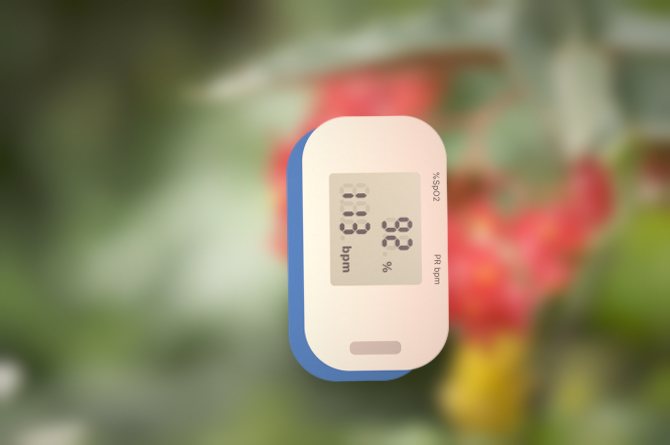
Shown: 92,%
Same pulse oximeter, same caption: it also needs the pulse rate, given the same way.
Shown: 113,bpm
